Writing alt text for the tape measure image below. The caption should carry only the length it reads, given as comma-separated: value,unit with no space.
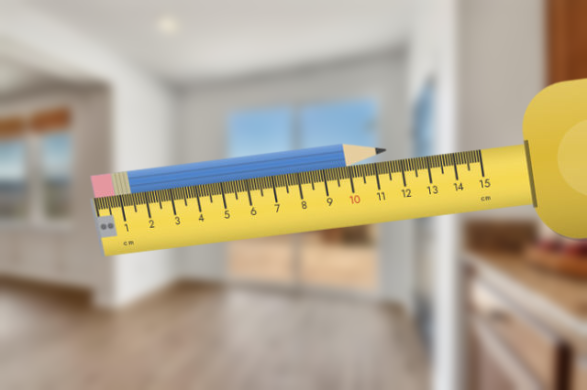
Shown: 11.5,cm
